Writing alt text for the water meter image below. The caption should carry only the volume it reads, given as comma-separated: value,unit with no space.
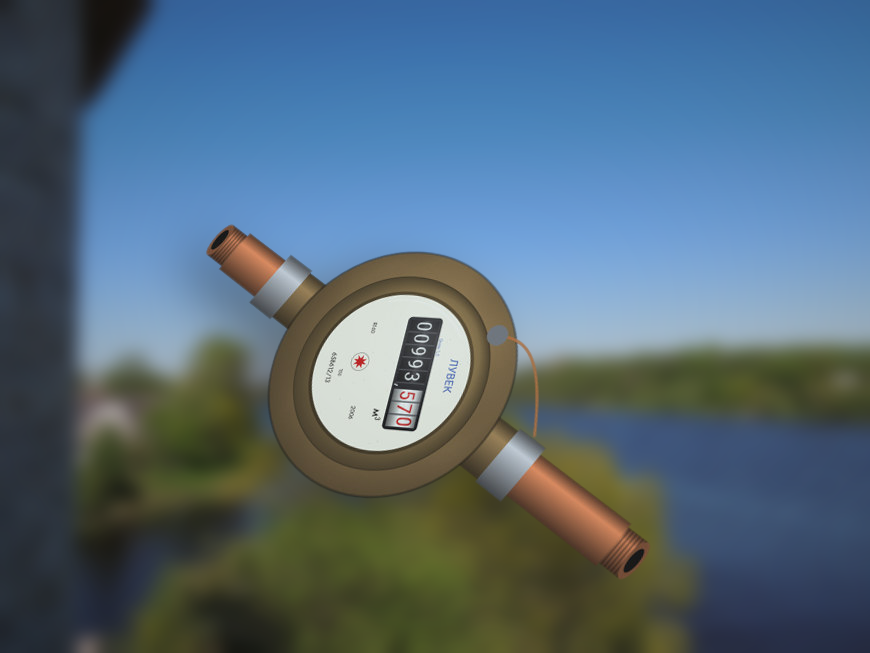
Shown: 993.570,m³
